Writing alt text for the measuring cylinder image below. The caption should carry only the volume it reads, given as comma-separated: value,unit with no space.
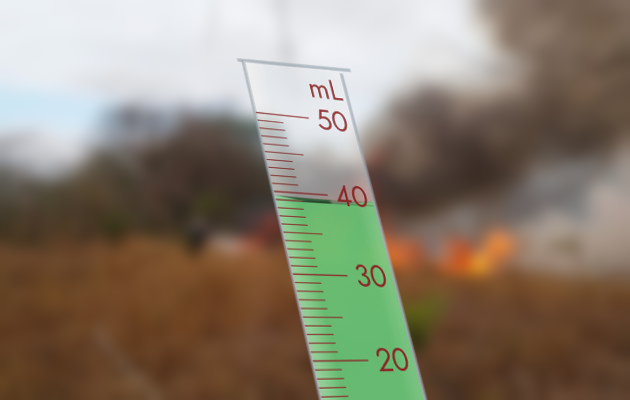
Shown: 39,mL
